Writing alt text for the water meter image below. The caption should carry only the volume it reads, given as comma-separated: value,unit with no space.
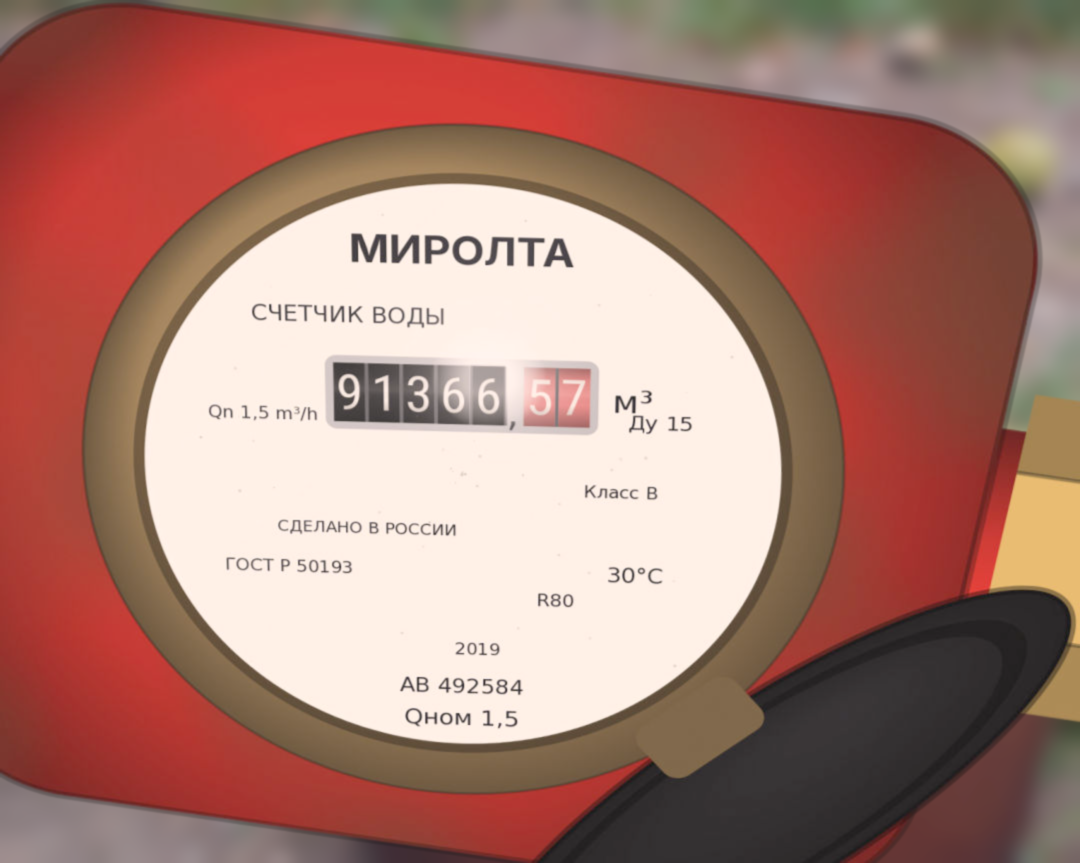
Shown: 91366.57,m³
